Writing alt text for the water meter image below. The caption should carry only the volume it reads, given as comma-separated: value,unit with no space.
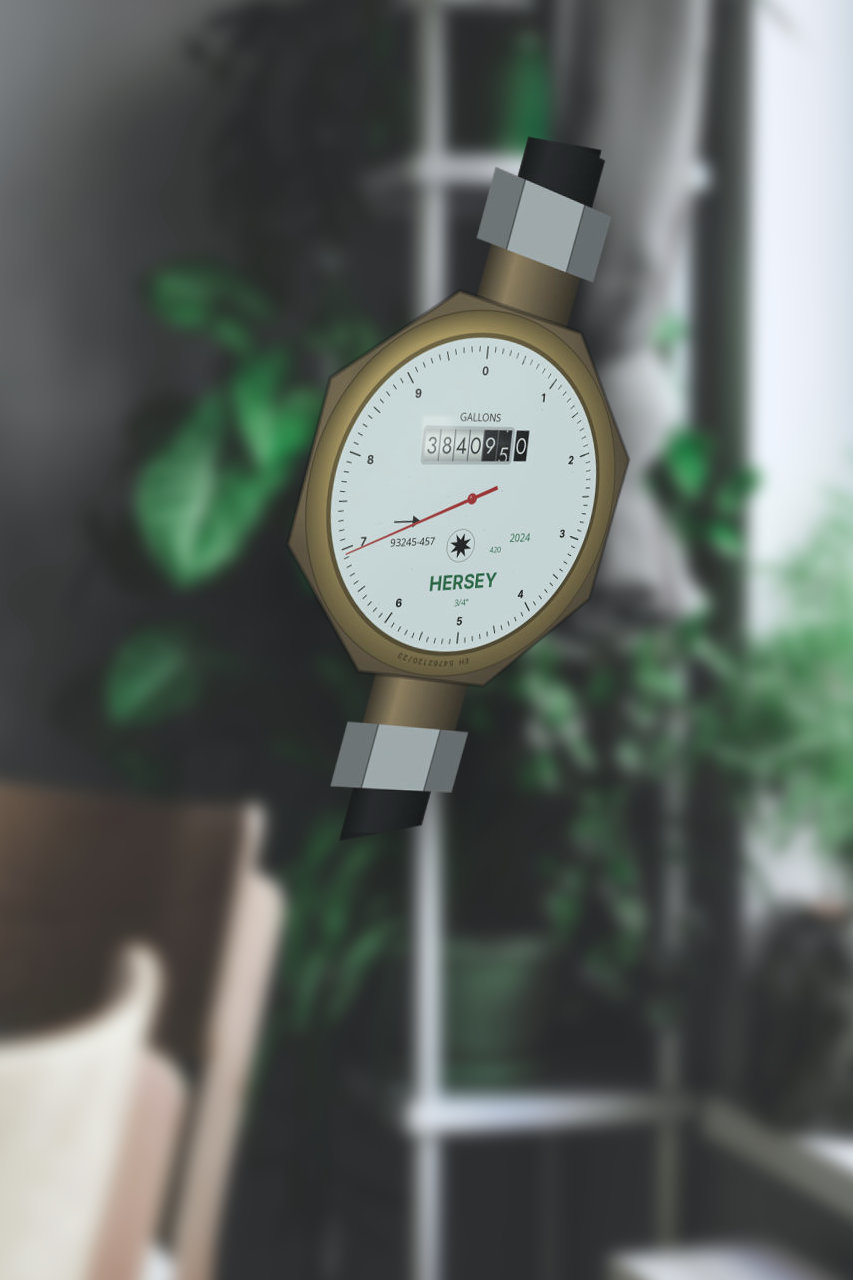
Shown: 3840946.9,gal
